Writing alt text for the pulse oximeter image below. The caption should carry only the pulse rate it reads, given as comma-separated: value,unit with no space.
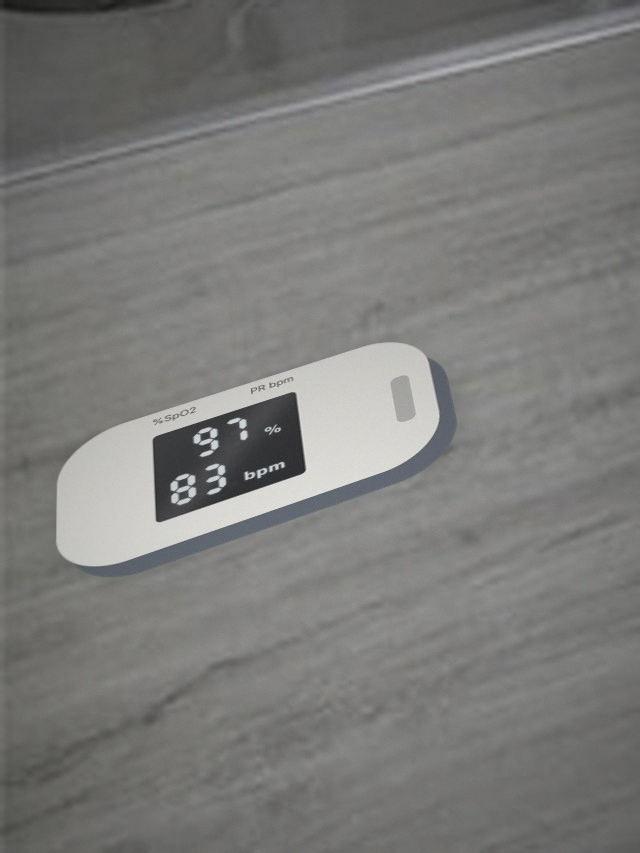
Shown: 83,bpm
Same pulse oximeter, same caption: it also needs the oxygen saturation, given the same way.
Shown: 97,%
